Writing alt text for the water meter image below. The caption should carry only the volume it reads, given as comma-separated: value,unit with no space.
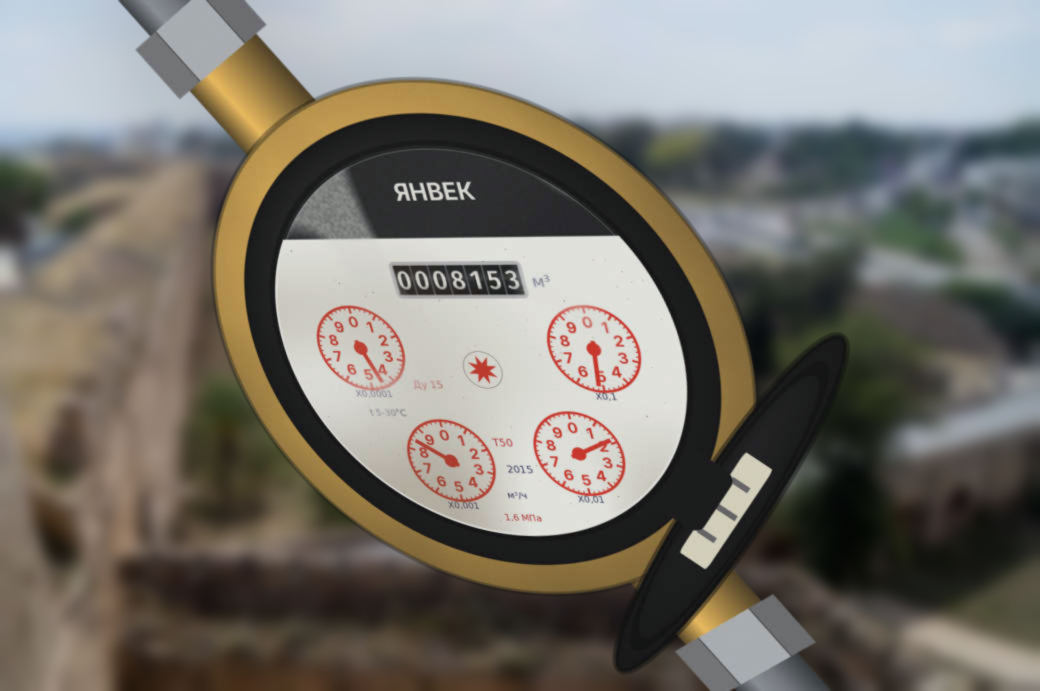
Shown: 8153.5184,m³
